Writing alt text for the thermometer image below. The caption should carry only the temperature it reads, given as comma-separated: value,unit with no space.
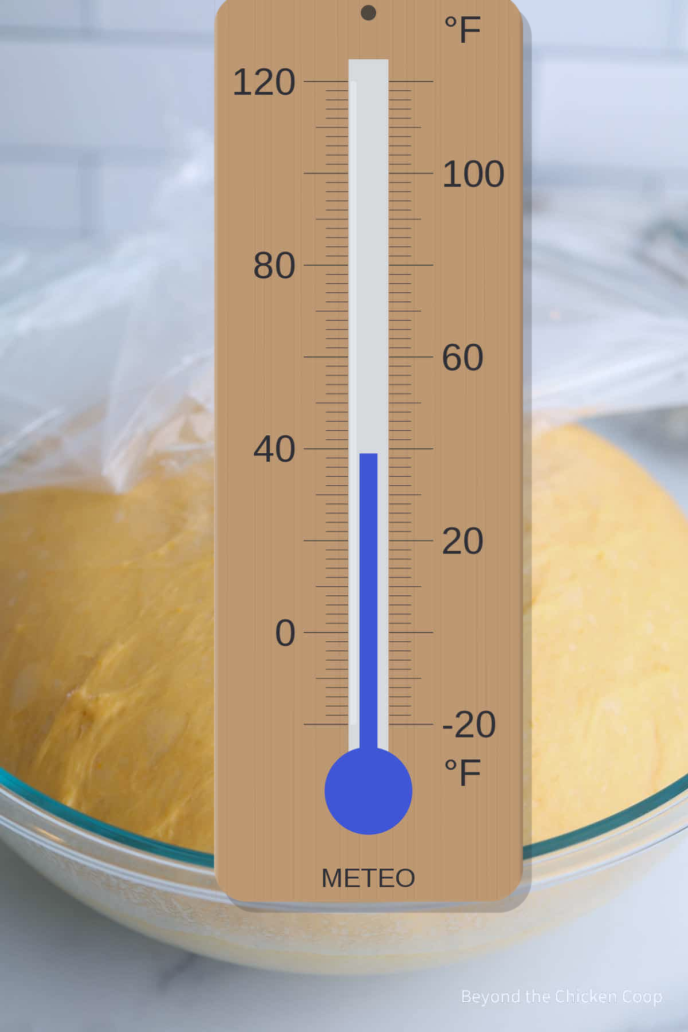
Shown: 39,°F
